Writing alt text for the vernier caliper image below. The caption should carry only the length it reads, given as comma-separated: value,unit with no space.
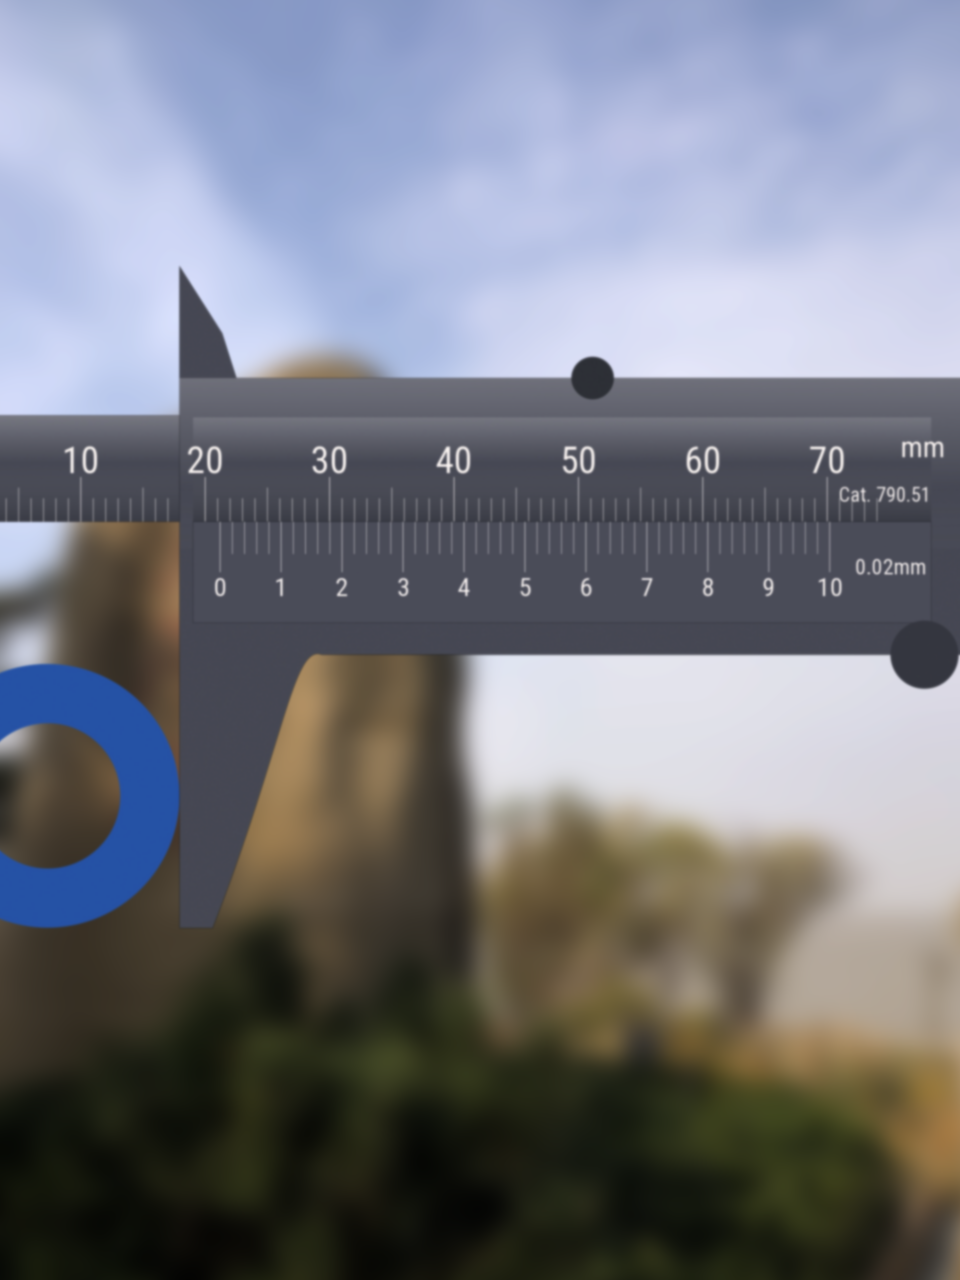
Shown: 21.2,mm
